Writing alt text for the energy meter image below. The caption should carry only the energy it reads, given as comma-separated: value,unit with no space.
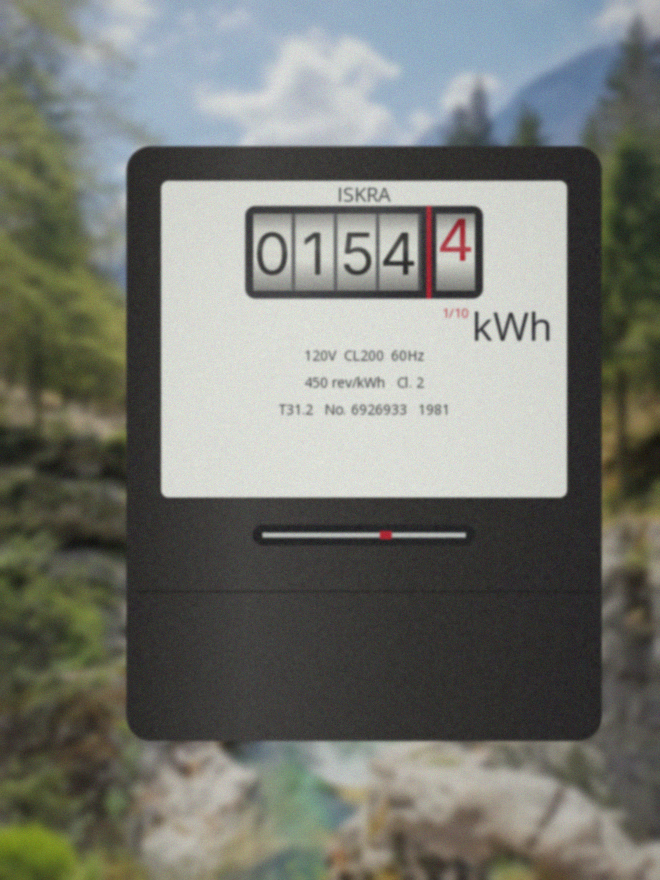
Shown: 154.4,kWh
